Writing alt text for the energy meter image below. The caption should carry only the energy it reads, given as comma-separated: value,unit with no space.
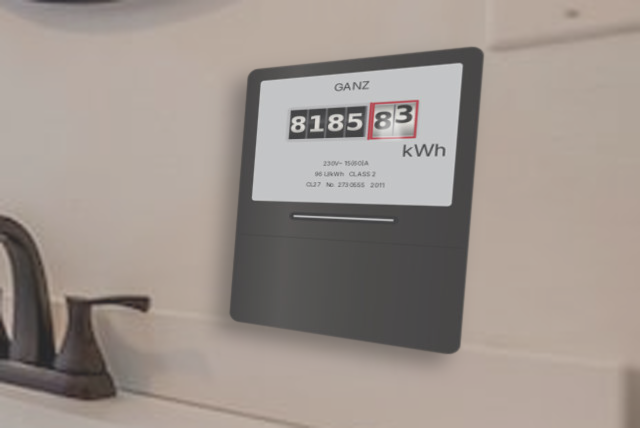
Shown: 8185.83,kWh
